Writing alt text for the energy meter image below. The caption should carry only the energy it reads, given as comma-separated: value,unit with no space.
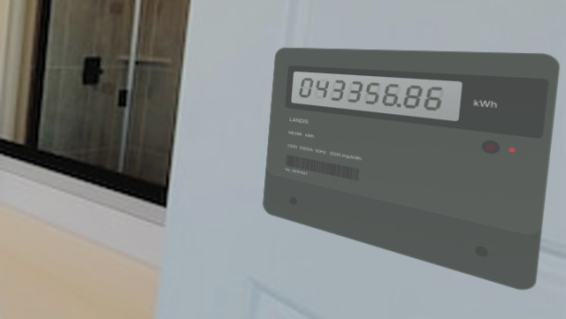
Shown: 43356.86,kWh
